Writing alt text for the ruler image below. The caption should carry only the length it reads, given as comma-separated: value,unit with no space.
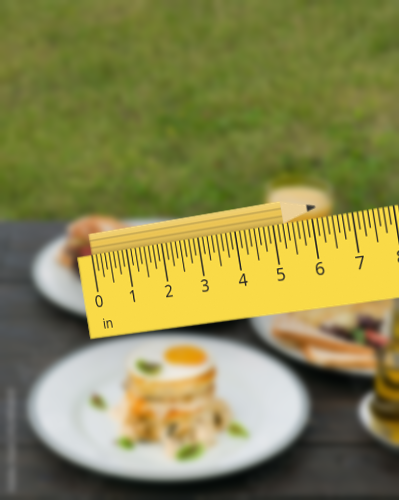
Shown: 6.125,in
